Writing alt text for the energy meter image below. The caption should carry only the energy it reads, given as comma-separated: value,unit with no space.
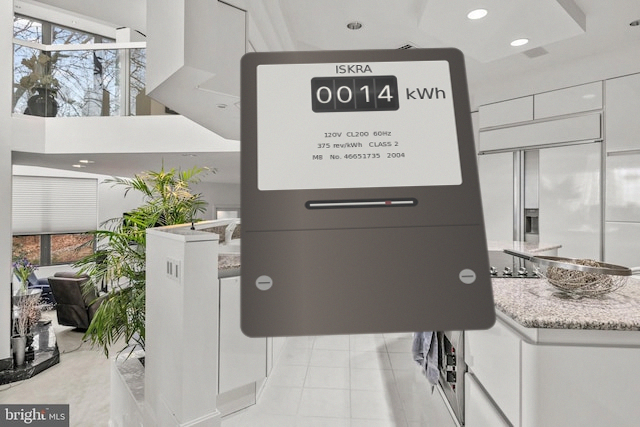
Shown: 14,kWh
